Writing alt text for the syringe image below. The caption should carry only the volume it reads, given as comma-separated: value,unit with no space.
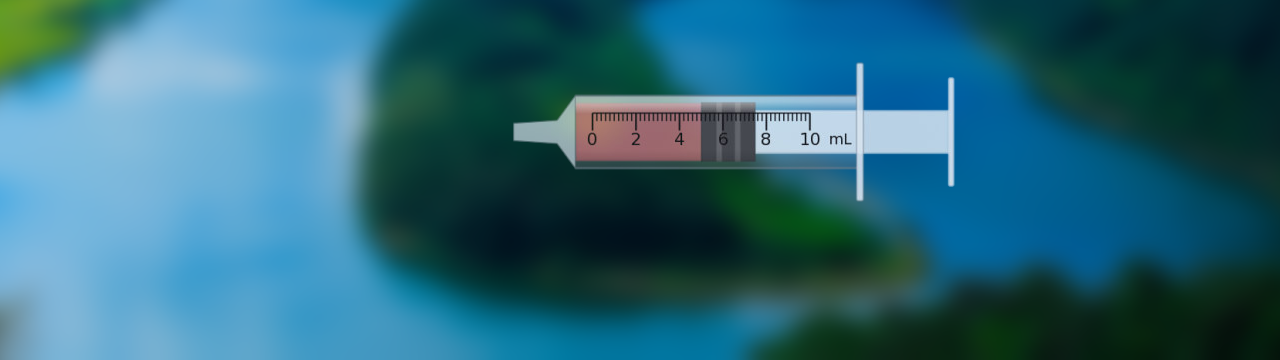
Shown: 5,mL
